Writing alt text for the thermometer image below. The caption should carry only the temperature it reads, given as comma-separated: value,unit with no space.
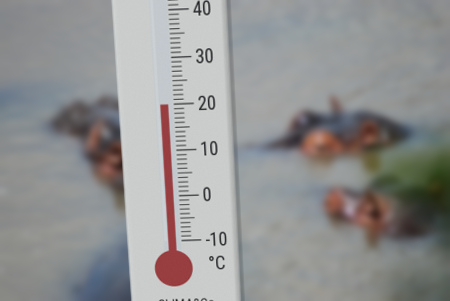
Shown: 20,°C
